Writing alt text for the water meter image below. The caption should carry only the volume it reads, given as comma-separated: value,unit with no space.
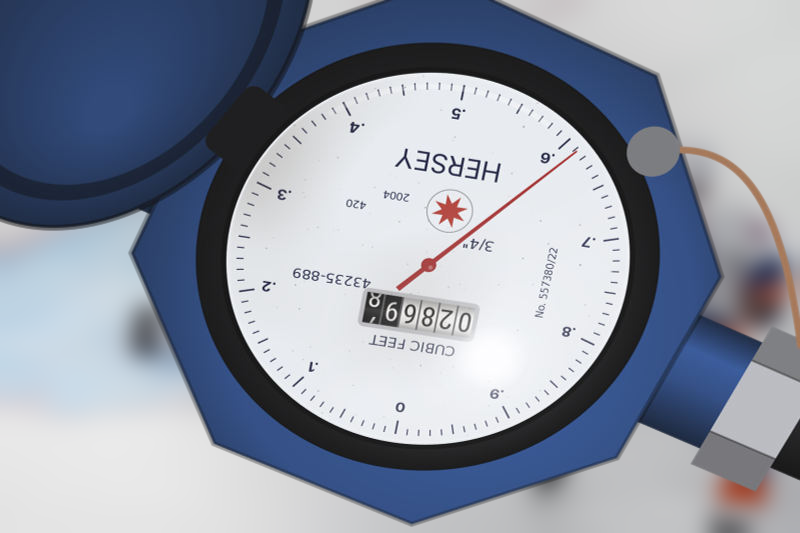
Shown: 28697.61,ft³
